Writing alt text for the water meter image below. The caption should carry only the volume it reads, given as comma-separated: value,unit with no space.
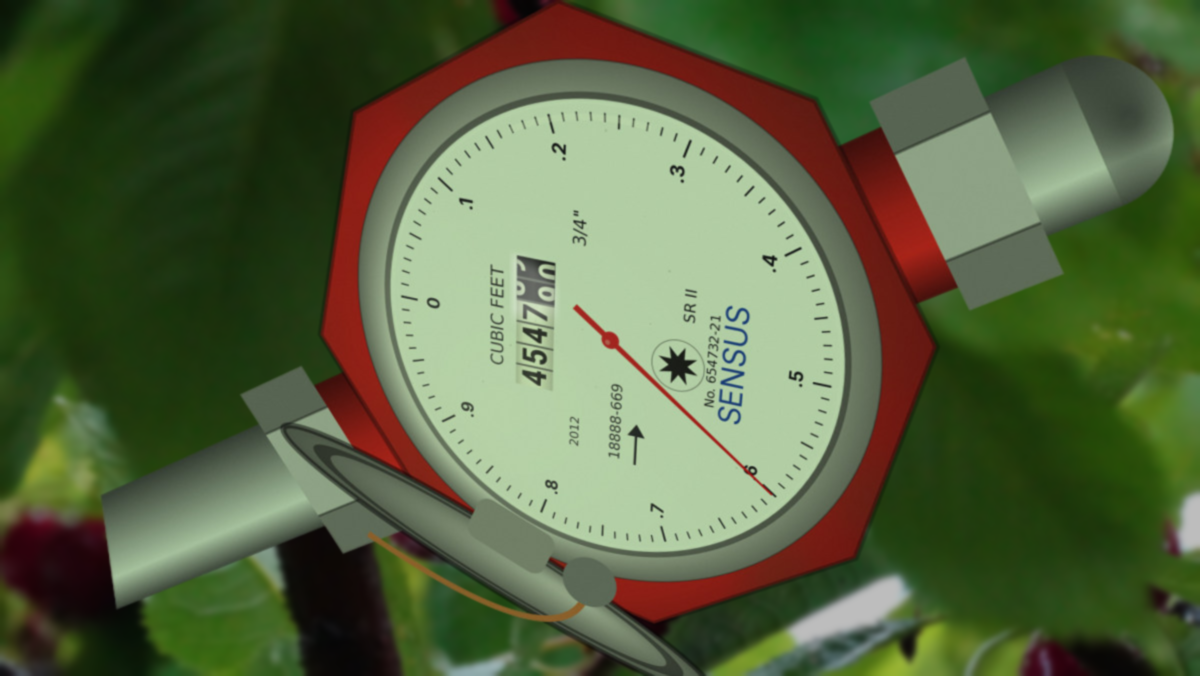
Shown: 454789.60,ft³
